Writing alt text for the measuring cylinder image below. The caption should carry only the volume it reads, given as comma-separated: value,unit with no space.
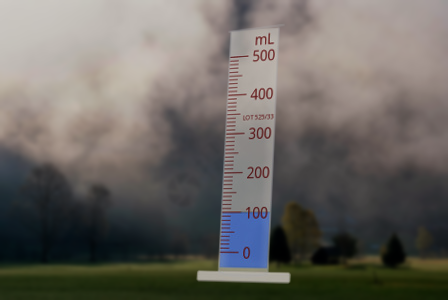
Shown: 100,mL
